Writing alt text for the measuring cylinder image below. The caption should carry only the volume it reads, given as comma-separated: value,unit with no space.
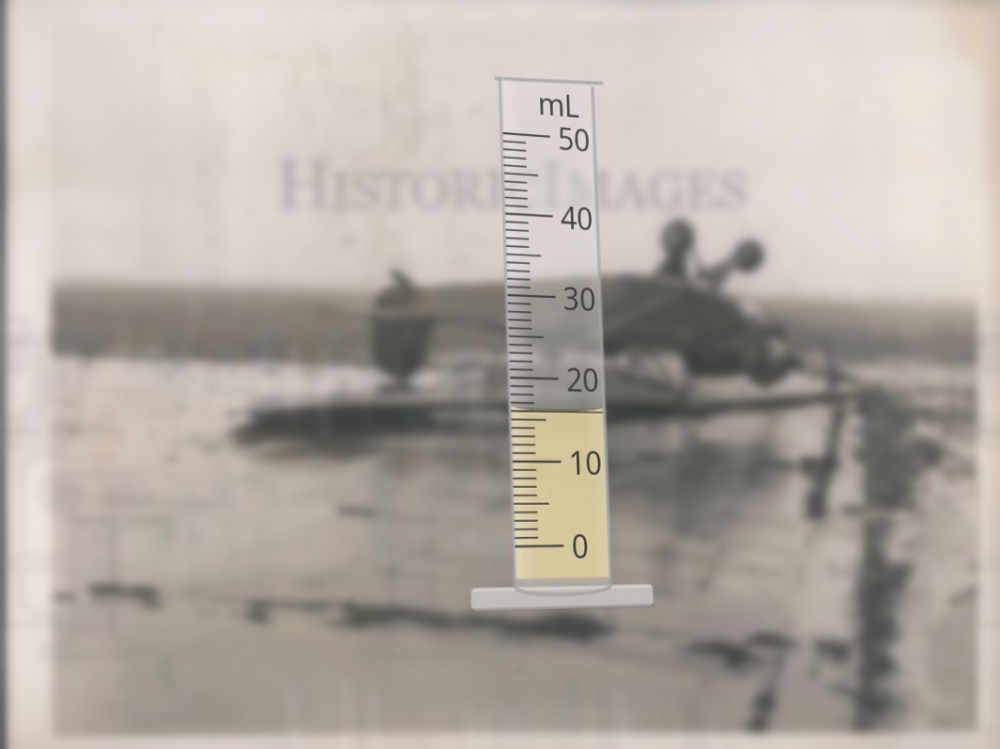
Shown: 16,mL
